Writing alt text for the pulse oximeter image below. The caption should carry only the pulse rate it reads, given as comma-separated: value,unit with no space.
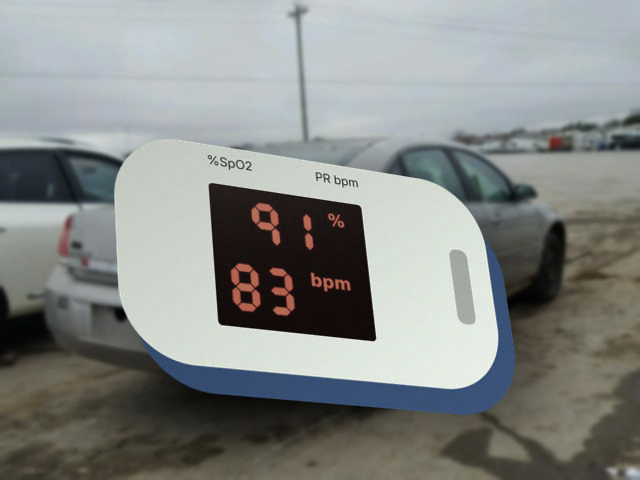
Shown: 83,bpm
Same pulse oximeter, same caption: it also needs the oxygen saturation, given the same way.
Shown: 91,%
